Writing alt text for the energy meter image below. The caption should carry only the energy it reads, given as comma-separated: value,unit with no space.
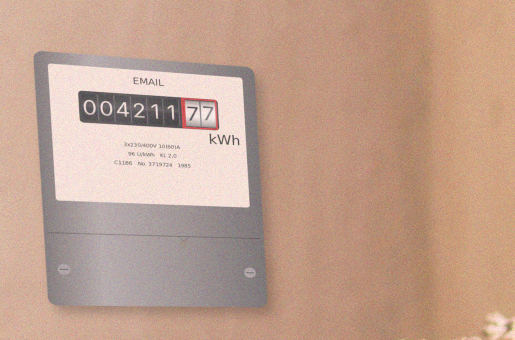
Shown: 4211.77,kWh
